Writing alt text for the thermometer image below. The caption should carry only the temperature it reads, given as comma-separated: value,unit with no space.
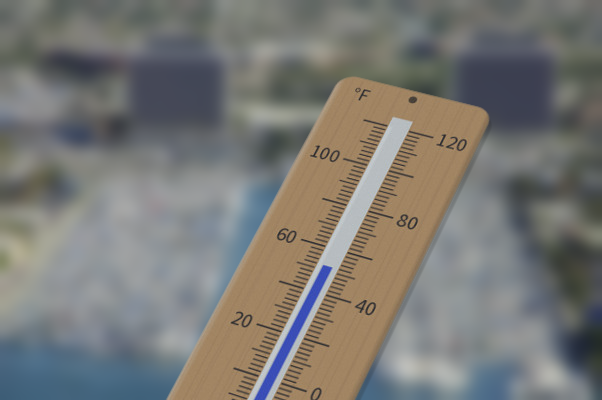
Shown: 52,°F
